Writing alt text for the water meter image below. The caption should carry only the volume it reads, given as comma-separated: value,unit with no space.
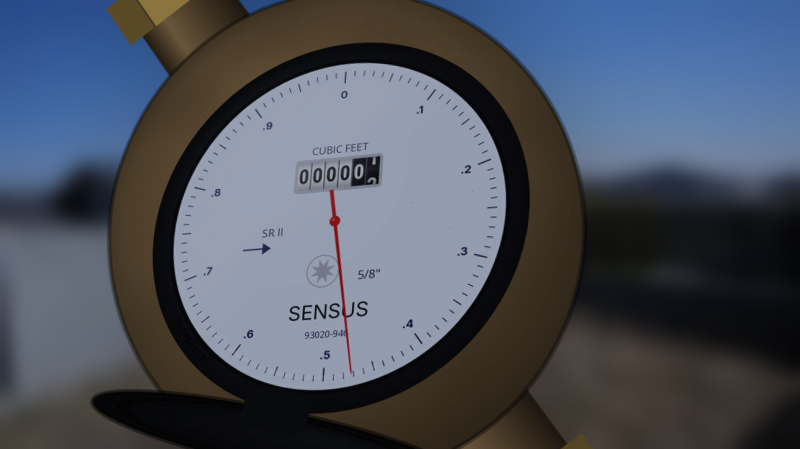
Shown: 1.47,ft³
